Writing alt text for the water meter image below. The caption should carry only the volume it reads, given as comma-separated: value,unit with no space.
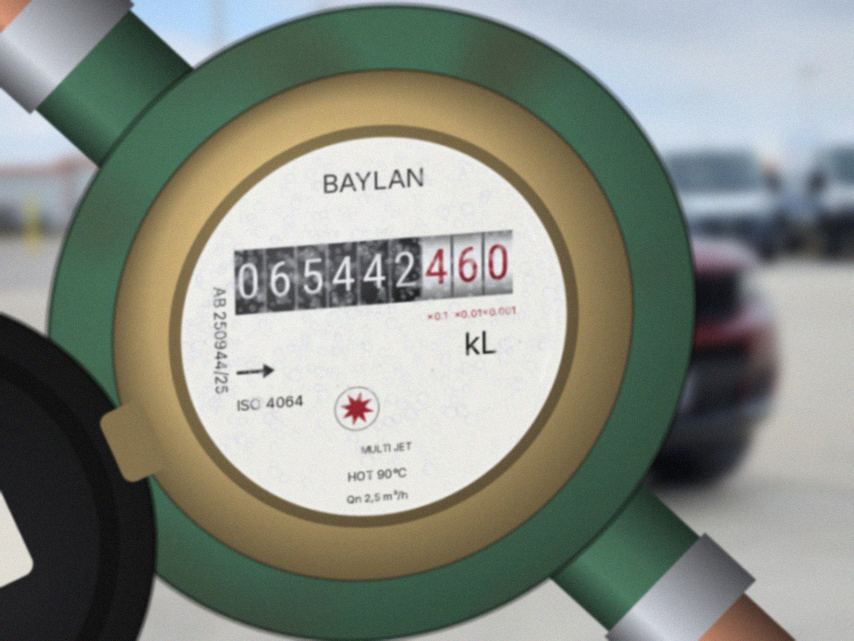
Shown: 65442.460,kL
